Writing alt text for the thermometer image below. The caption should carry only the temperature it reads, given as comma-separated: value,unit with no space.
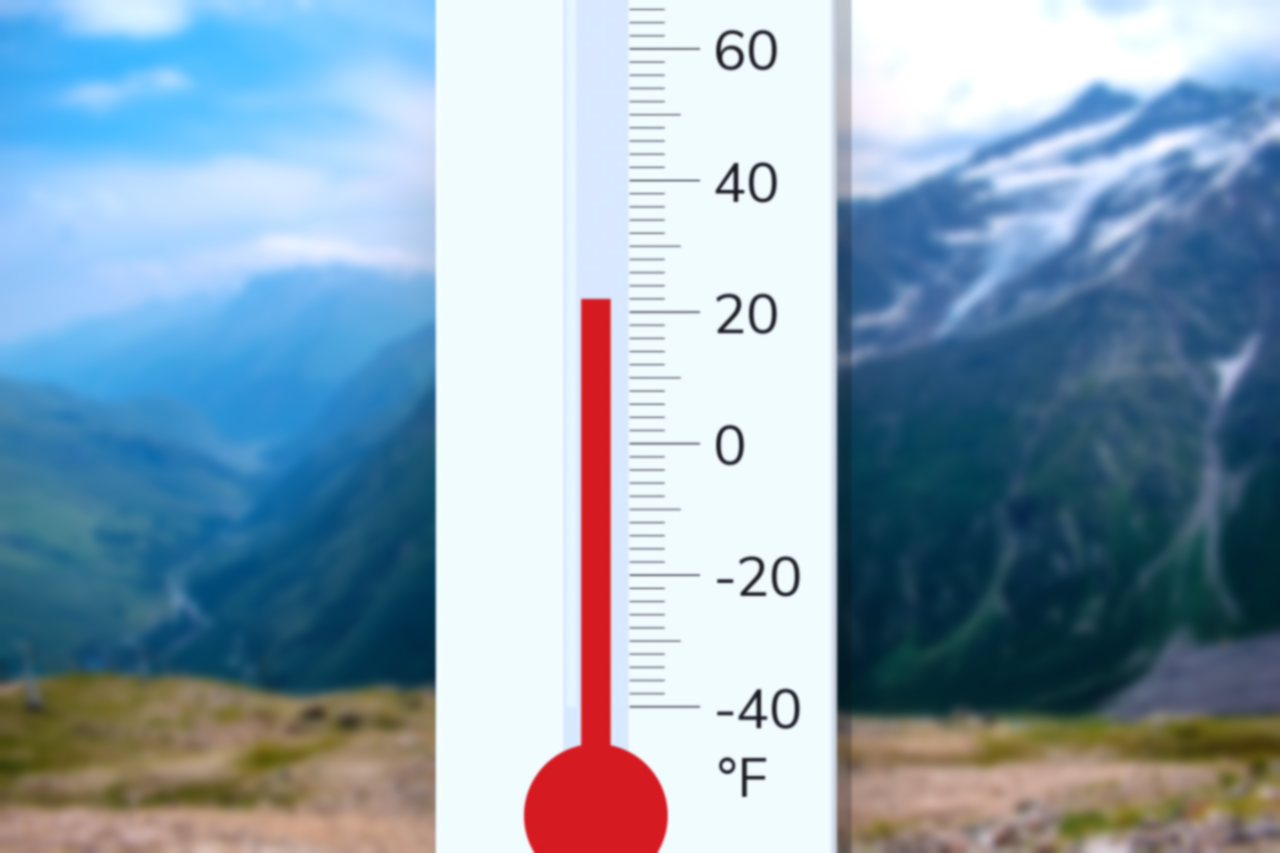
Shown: 22,°F
